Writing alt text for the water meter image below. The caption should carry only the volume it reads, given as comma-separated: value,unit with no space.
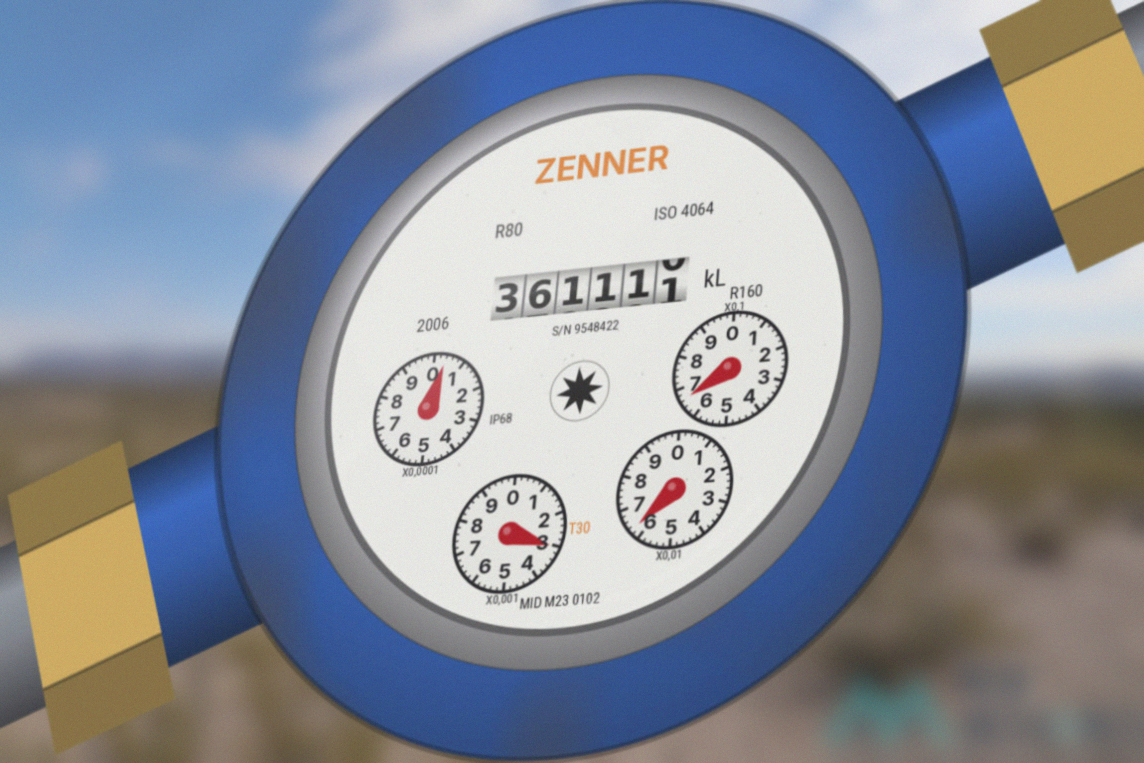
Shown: 361110.6630,kL
